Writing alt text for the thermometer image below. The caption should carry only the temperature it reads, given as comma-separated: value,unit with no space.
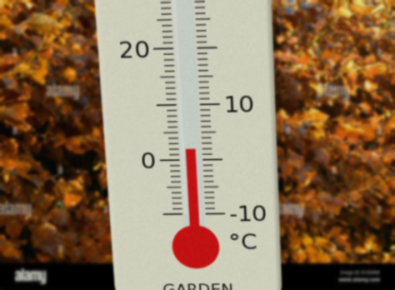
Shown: 2,°C
